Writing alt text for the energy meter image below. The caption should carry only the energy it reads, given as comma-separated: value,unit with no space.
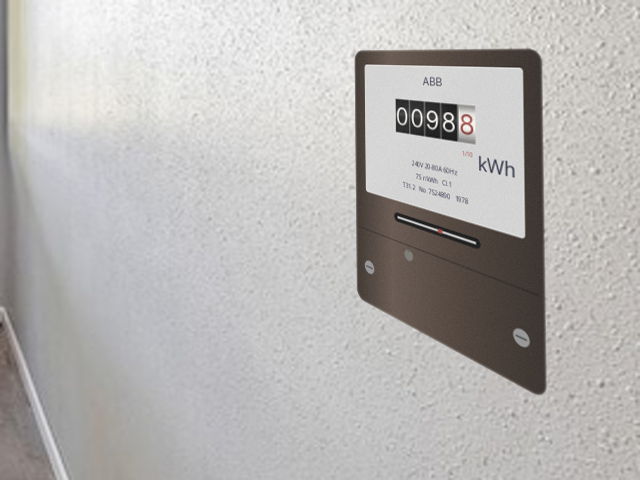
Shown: 98.8,kWh
